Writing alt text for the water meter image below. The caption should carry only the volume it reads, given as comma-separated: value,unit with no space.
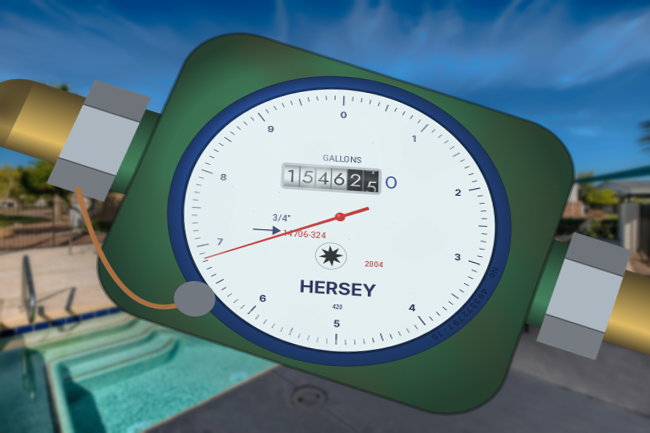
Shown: 1546246.8,gal
